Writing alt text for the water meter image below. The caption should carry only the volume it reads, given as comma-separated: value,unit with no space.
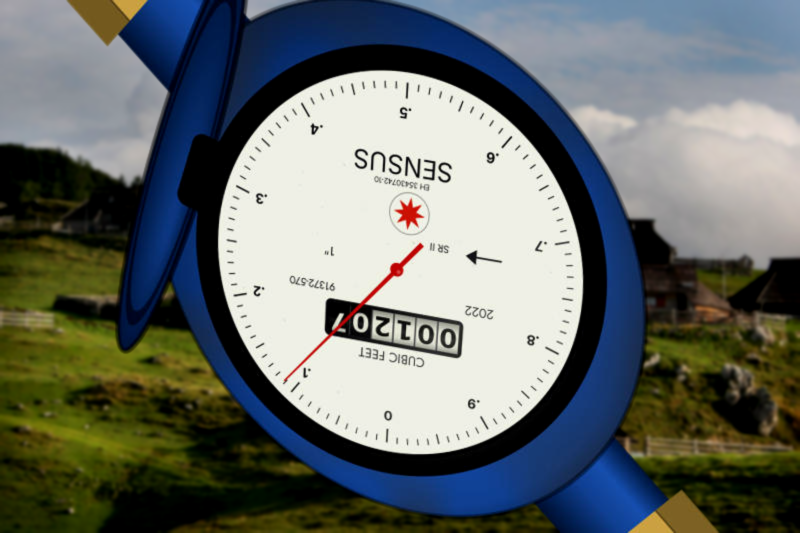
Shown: 1207.11,ft³
